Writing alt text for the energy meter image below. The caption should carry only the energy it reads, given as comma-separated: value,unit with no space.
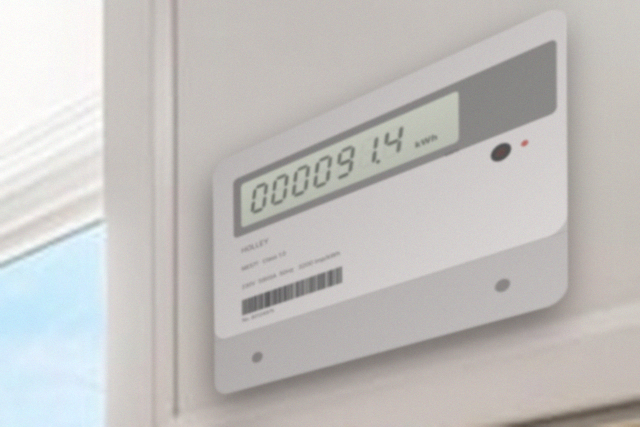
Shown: 91.4,kWh
